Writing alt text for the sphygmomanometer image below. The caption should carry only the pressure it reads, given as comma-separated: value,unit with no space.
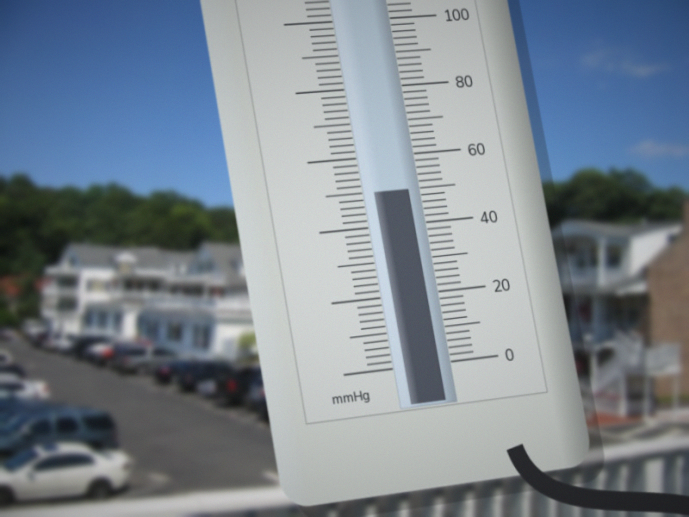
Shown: 50,mmHg
